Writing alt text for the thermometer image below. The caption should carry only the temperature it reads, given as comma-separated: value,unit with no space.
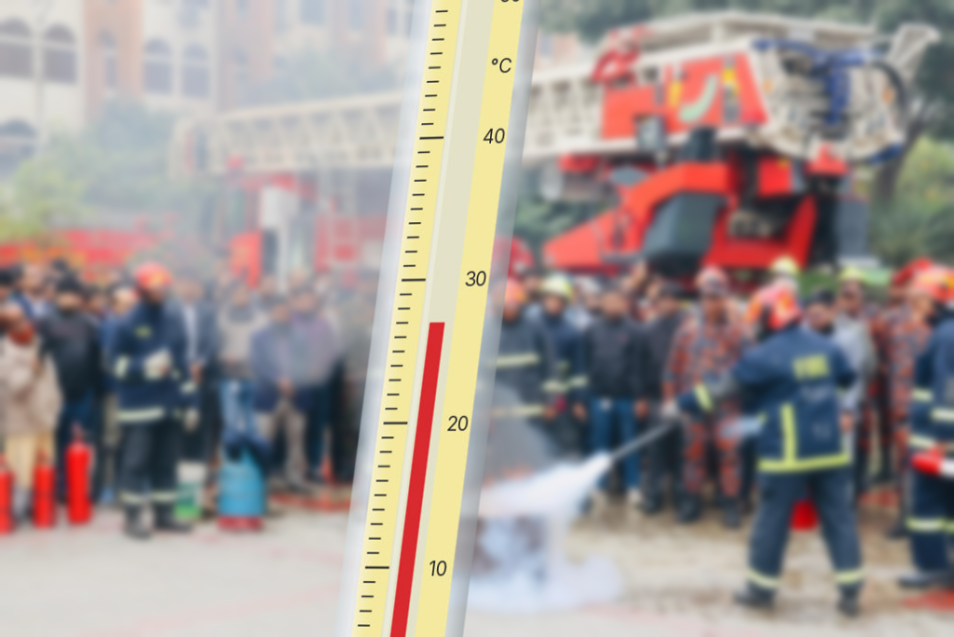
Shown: 27,°C
